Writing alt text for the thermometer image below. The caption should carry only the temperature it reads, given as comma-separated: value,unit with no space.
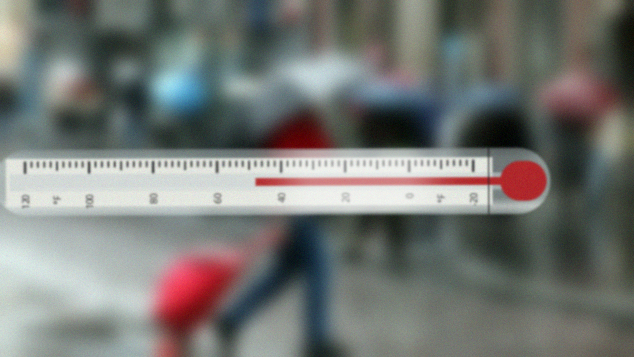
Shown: 48,°F
